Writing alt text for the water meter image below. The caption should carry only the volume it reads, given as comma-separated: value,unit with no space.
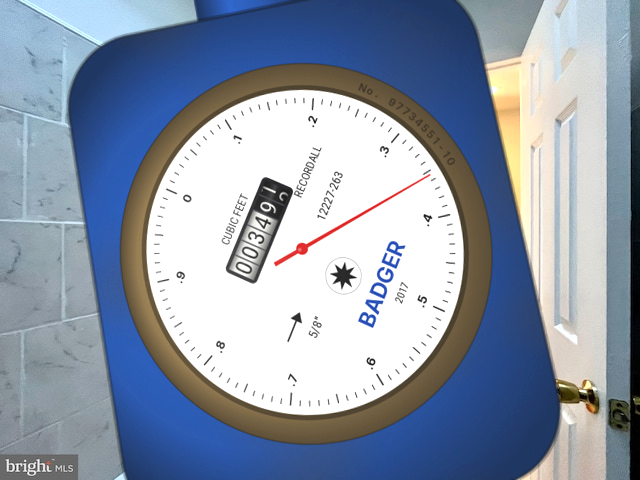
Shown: 3491.35,ft³
